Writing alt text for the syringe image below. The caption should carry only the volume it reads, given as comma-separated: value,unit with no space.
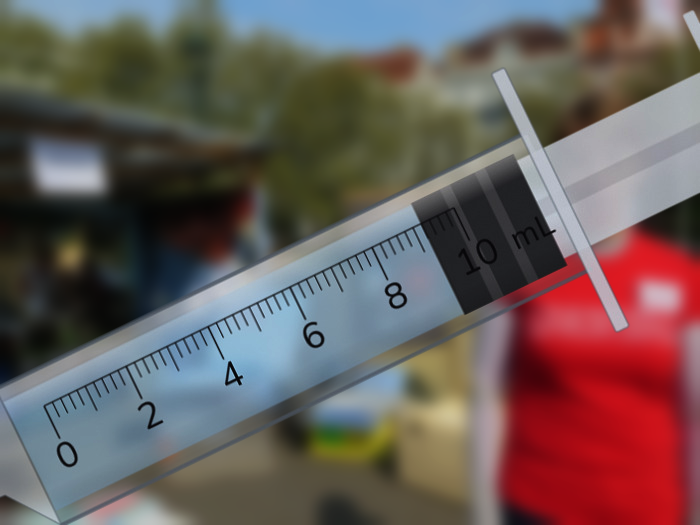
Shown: 9.2,mL
